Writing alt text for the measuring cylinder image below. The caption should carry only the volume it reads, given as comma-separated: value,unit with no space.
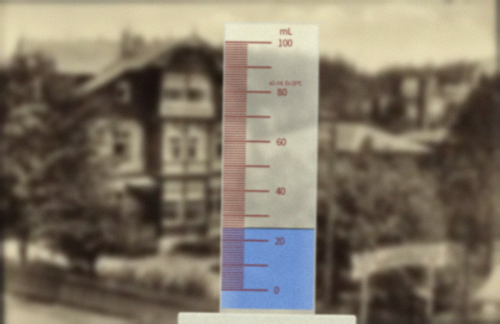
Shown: 25,mL
